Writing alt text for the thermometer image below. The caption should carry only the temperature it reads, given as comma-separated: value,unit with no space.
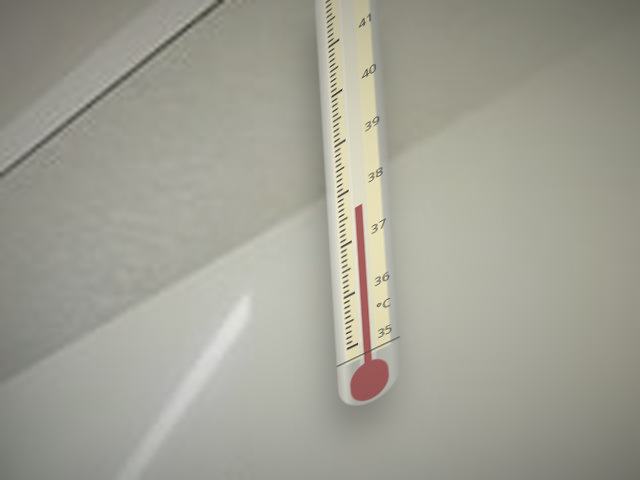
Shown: 37.6,°C
